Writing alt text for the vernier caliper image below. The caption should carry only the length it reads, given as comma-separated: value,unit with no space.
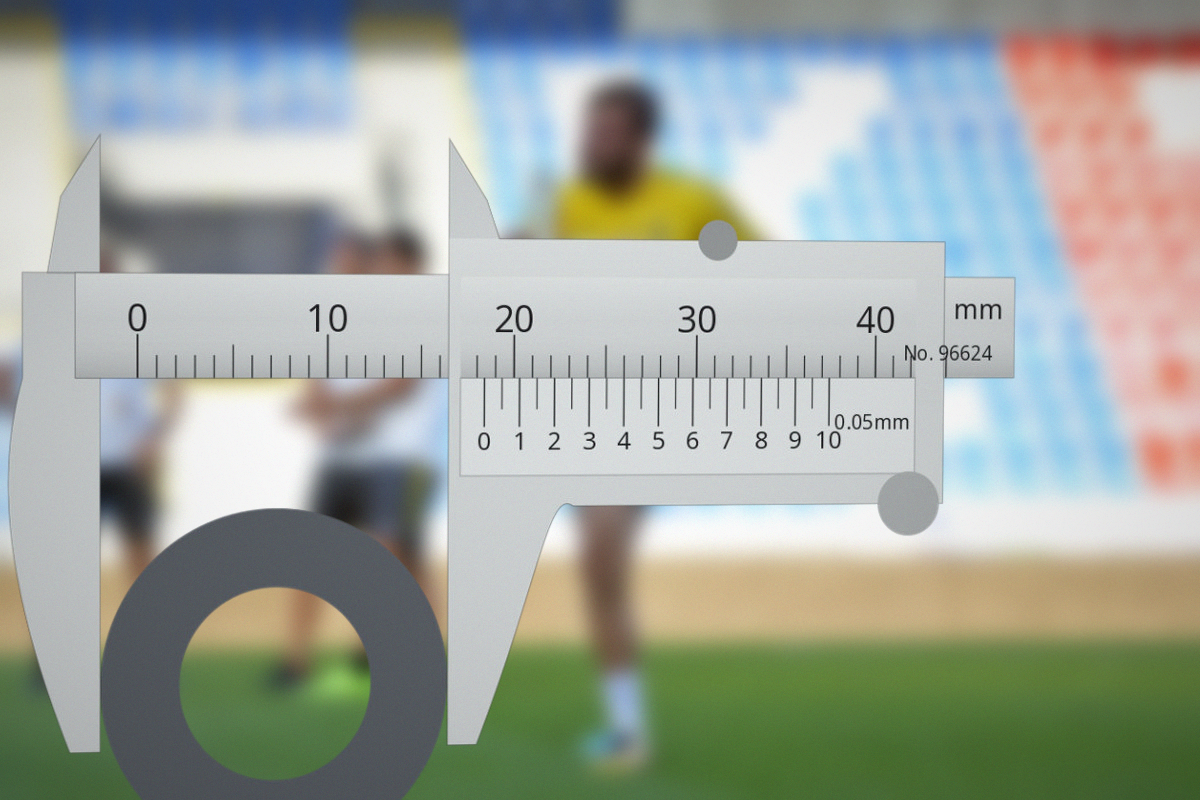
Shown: 18.4,mm
